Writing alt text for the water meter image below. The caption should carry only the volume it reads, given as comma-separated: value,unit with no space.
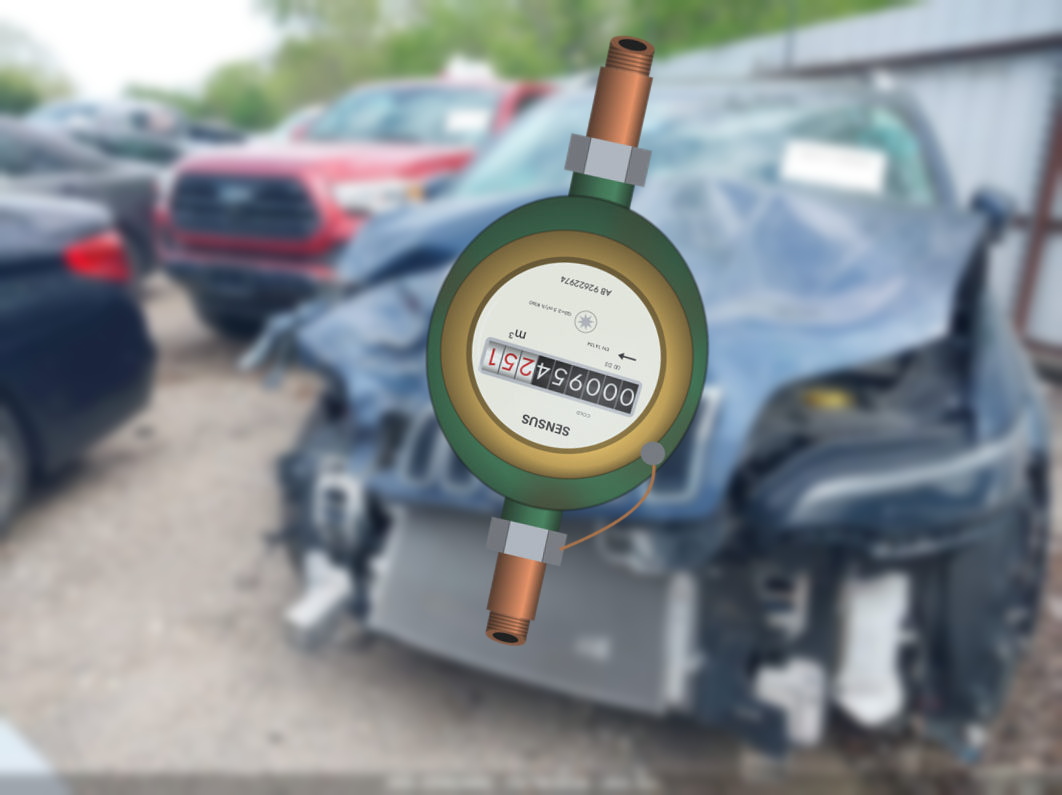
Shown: 954.251,m³
